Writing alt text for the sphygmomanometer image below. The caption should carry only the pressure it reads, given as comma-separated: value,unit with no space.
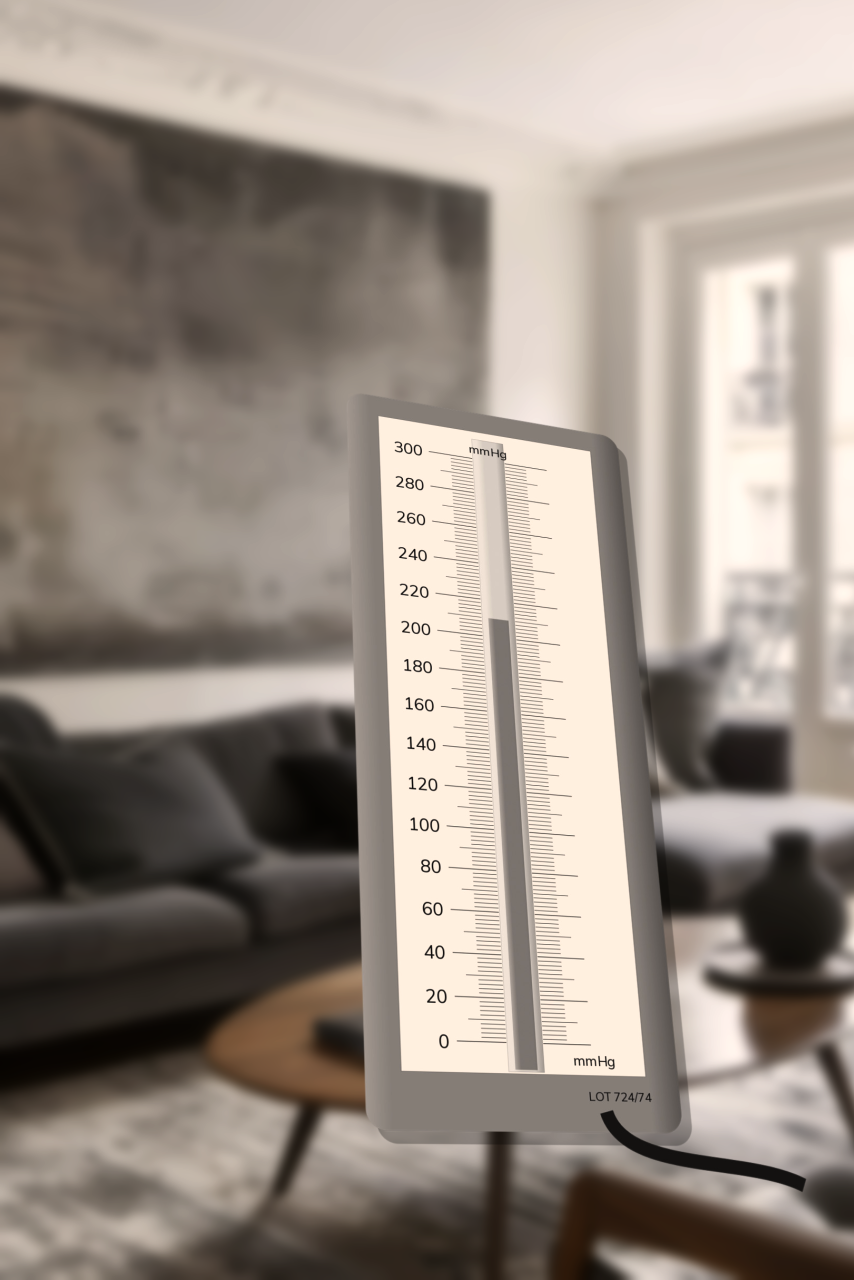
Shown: 210,mmHg
